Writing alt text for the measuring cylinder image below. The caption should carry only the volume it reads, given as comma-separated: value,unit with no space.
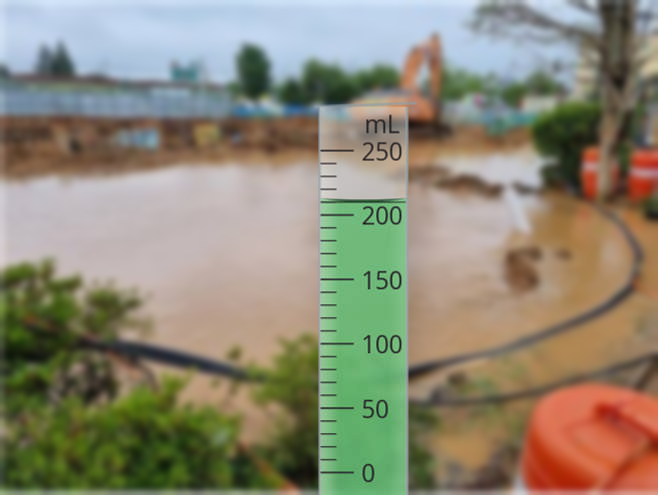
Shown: 210,mL
